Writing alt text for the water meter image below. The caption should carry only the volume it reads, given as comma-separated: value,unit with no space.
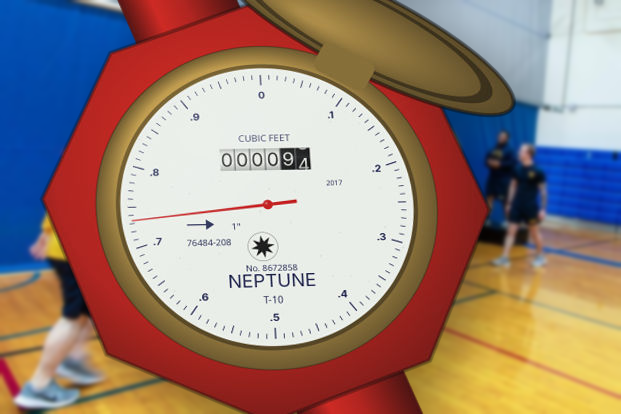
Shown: 93.73,ft³
